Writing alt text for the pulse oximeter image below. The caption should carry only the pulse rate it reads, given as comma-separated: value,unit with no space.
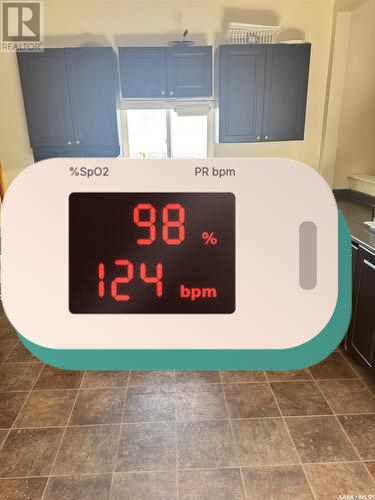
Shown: 124,bpm
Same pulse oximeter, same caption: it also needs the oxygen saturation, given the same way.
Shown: 98,%
